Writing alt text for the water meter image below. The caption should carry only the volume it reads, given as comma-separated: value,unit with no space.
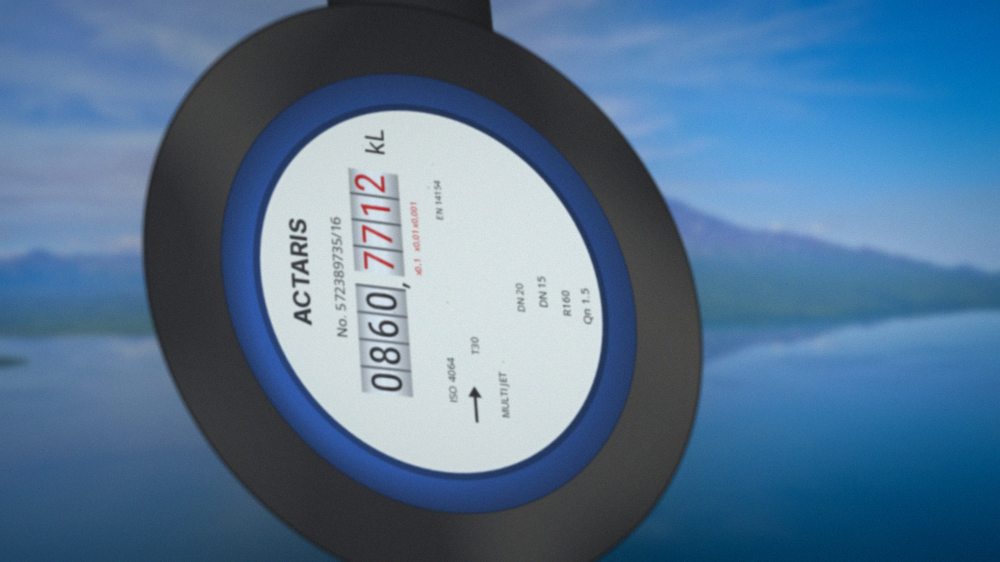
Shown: 860.7712,kL
